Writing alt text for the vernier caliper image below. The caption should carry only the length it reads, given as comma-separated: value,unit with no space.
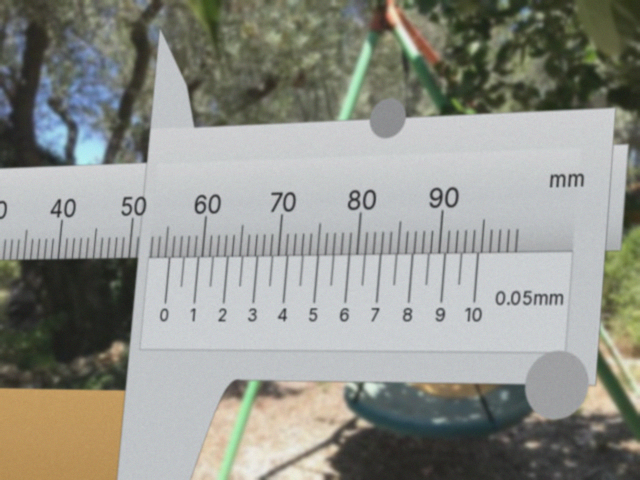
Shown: 55.6,mm
